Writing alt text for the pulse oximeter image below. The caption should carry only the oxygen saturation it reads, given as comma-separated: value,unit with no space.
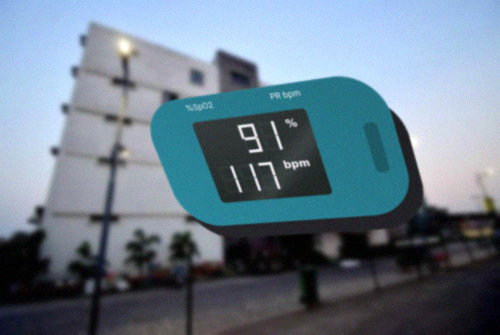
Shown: 91,%
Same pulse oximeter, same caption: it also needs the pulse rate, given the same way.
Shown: 117,bpm
